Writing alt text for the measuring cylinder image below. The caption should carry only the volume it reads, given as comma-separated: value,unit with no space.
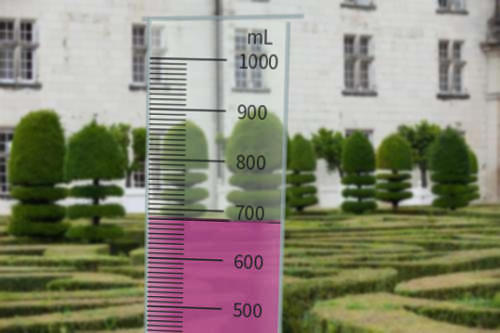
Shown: 680,mL
